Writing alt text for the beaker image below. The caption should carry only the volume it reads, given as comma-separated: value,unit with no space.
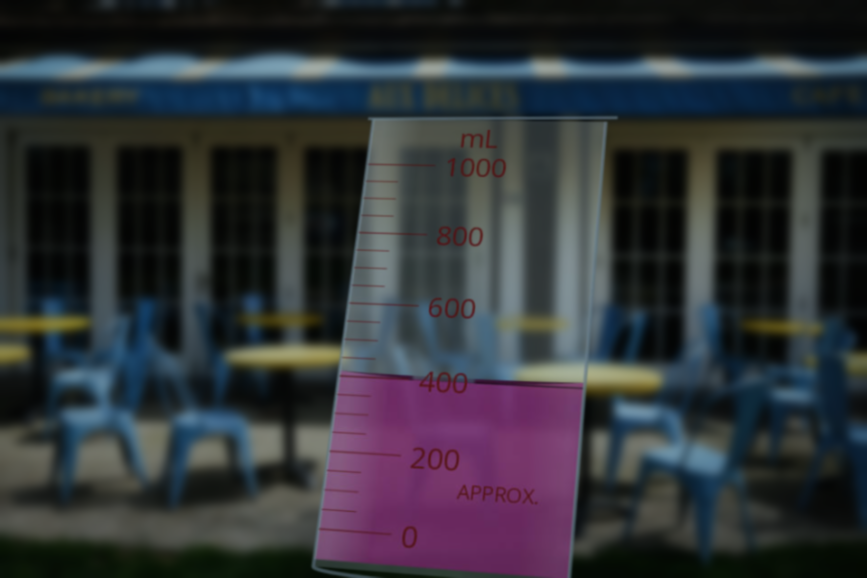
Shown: 400,mL
